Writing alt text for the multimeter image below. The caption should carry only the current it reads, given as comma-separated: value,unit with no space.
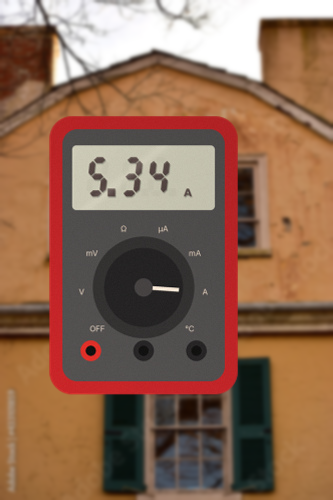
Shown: 5.34,A
